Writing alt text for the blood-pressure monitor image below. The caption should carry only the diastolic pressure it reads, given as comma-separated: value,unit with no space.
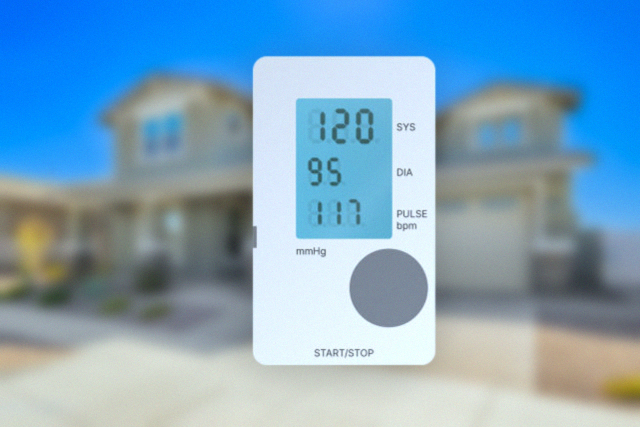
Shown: 95,mmHg
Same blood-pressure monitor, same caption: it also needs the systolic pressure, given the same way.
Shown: 120,mmHg
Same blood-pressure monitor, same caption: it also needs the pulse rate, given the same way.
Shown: 117,bpm
